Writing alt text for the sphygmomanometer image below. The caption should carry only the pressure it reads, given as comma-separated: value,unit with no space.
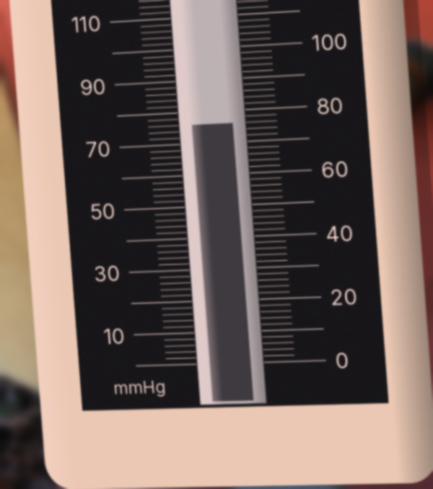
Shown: 76,mmHg
